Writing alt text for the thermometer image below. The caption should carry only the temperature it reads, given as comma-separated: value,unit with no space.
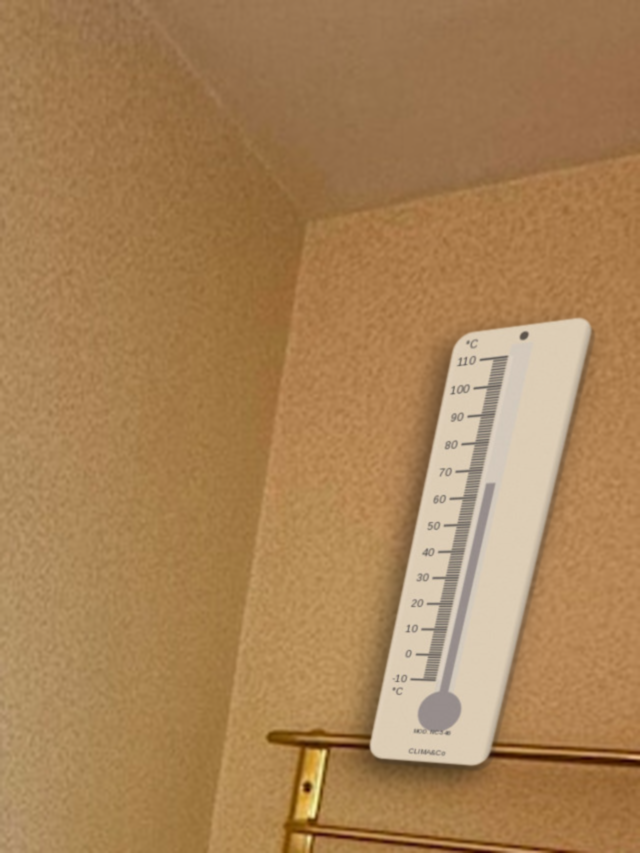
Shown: 65,°C
